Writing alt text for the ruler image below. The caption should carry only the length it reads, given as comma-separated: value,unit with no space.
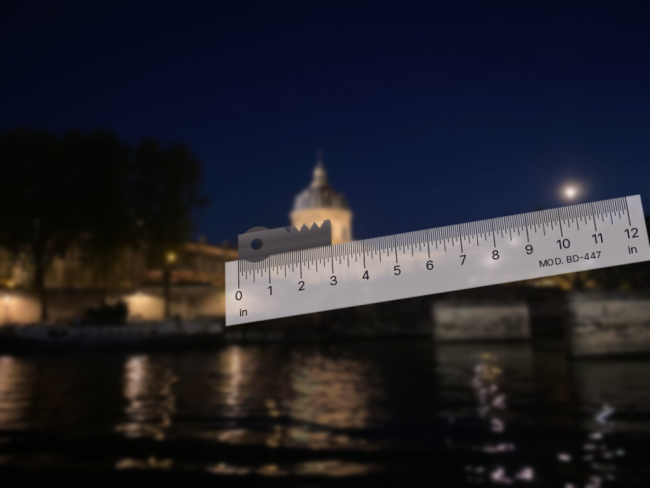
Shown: 3,in
